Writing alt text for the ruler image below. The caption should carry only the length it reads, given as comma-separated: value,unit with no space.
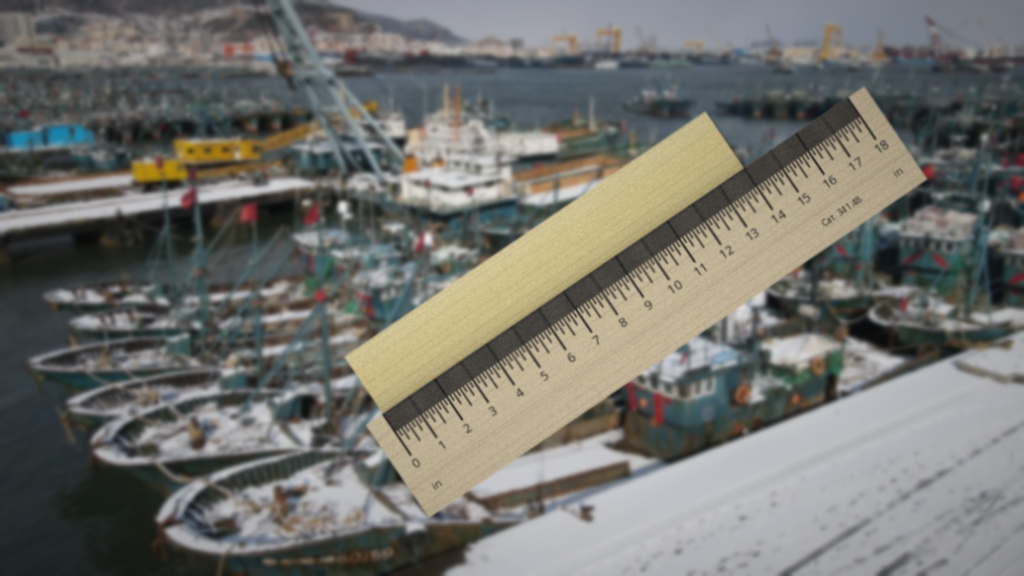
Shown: 14,in
